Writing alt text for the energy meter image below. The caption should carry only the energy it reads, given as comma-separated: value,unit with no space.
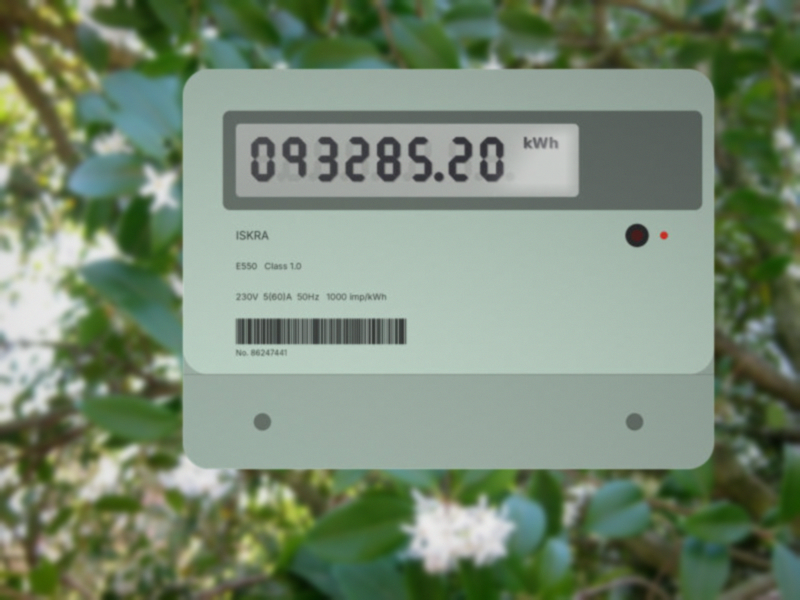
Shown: 93285.20,kWh
